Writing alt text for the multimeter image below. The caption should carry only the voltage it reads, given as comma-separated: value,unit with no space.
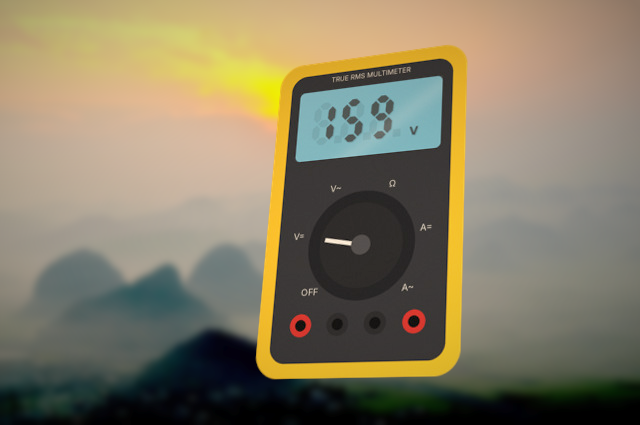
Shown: 159,V
